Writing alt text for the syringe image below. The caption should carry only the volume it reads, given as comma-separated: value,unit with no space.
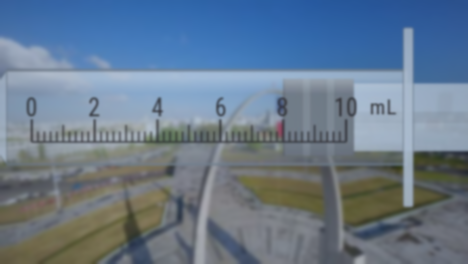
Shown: 8,mL
